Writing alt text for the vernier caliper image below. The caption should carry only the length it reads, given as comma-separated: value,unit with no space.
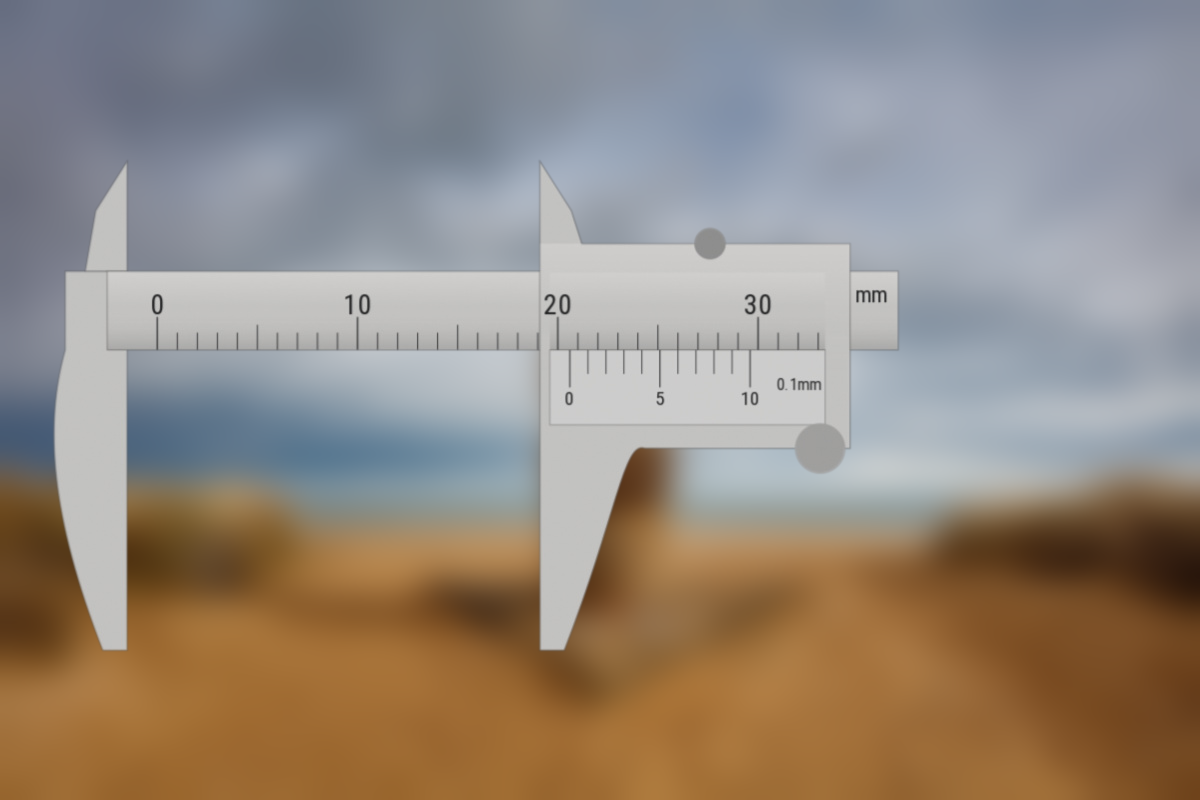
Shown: 20.6,mm
